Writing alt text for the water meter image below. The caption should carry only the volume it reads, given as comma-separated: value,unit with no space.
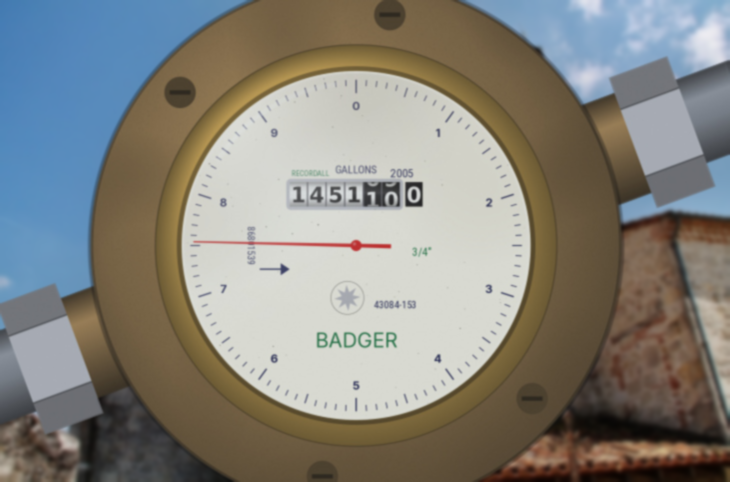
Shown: 1451097.5,gal
